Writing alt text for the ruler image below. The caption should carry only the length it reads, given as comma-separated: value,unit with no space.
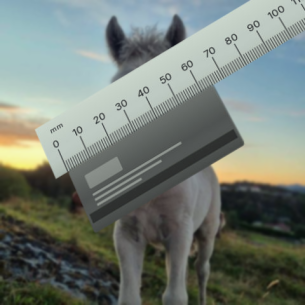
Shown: 65,mm
